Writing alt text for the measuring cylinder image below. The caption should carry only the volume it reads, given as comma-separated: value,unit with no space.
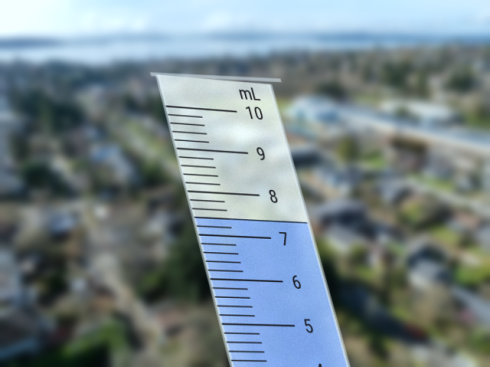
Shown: 7.4,mL
